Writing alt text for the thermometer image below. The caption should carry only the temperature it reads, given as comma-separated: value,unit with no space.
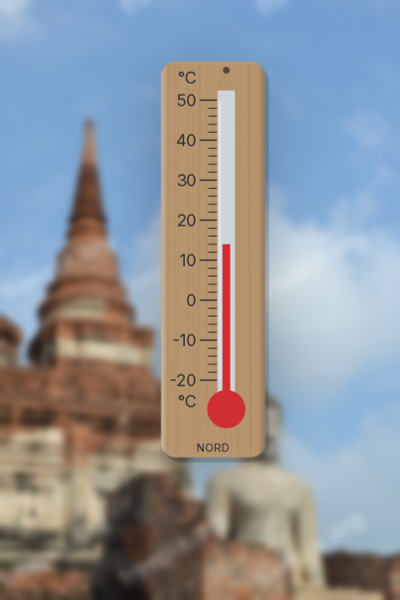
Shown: 14,°C
